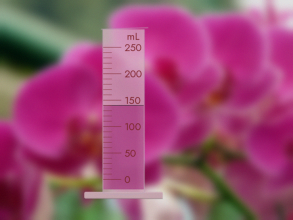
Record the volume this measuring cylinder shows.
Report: 140 mL
